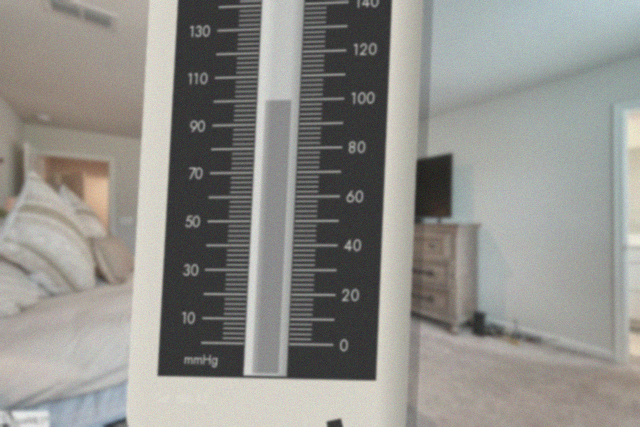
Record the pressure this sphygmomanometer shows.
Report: 100 mmHg
